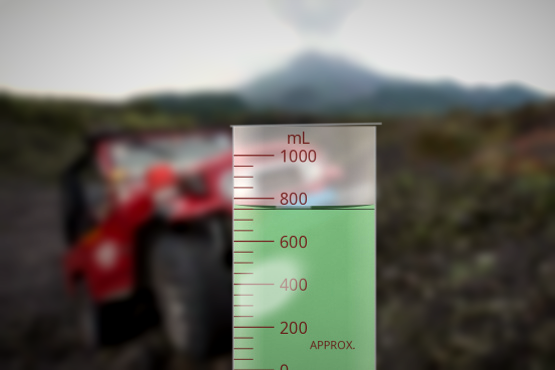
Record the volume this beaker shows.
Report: 750 mL
